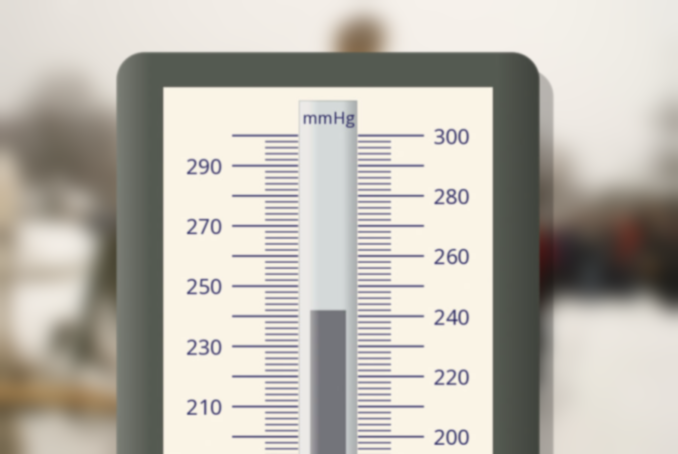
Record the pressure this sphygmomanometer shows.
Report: 242 mmHg
